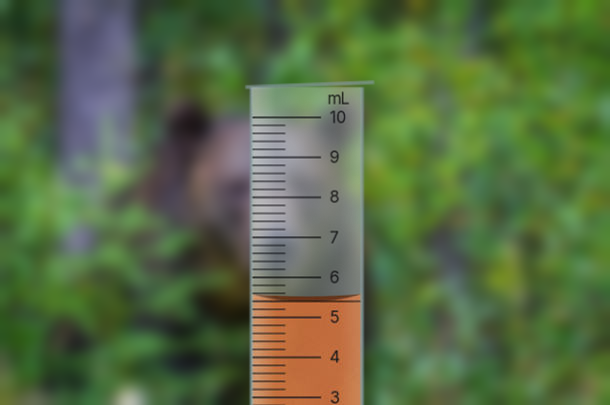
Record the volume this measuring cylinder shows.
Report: 5.4 mL
